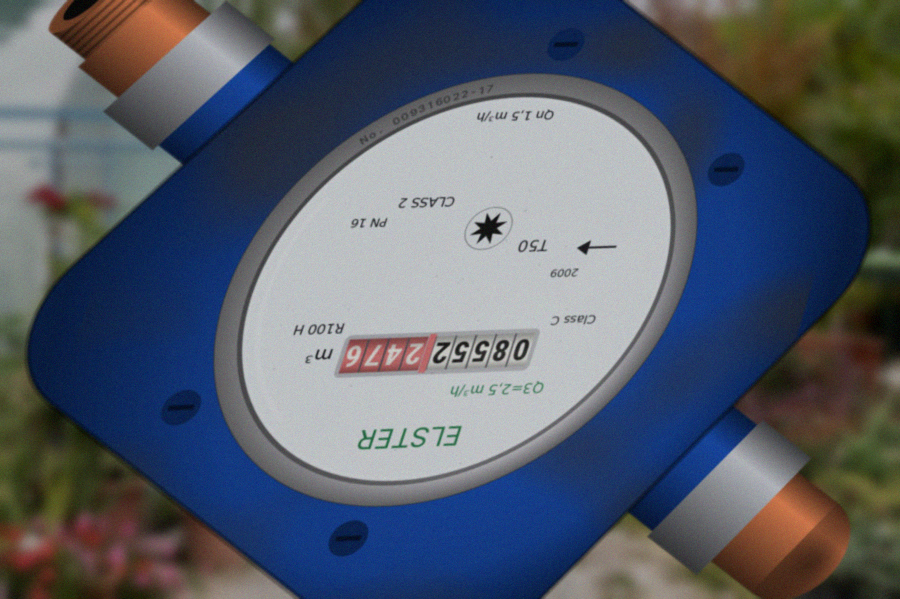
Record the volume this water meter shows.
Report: 8552.2476 m³
